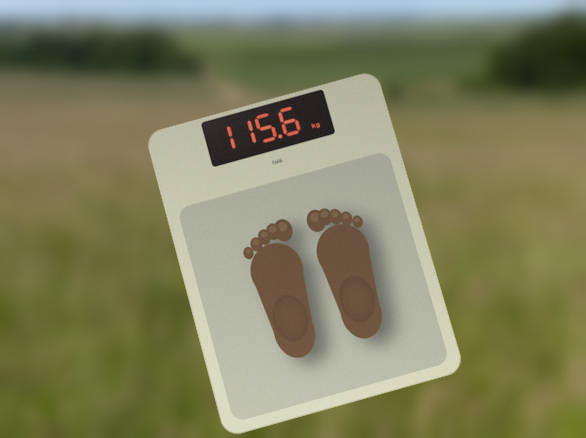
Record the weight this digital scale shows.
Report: 115.6 kg
